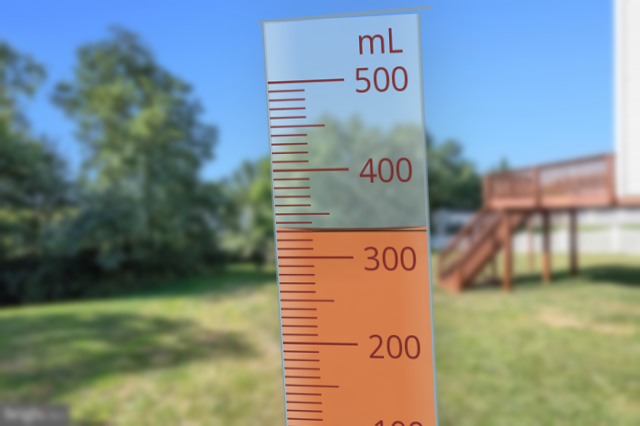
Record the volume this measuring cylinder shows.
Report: 330 mL
